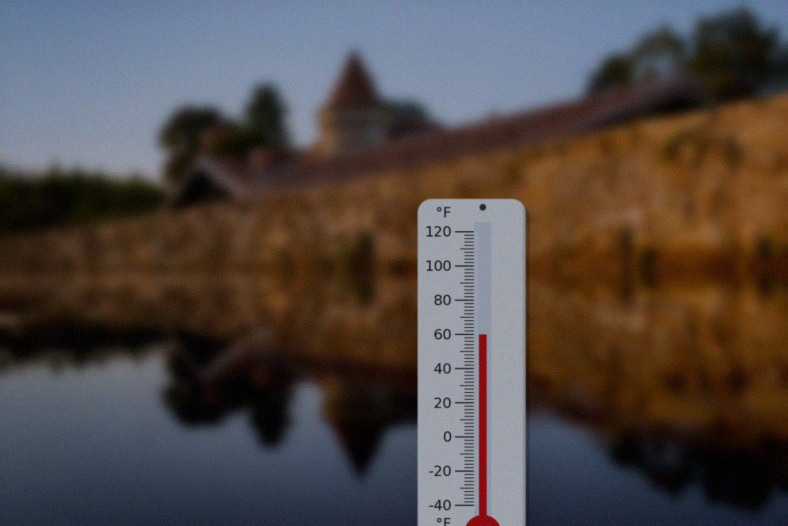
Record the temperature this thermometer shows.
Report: 60 °F
